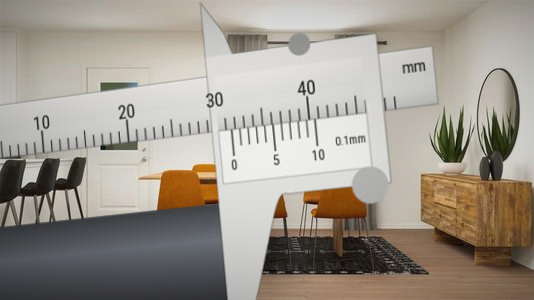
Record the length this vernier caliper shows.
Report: 31.6 mm
